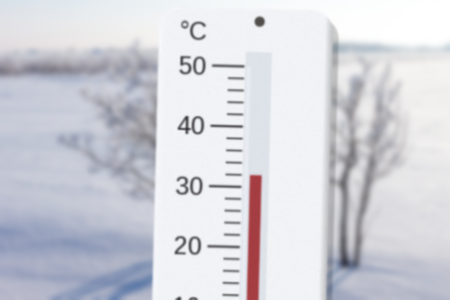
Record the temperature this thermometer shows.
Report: 32 °C
